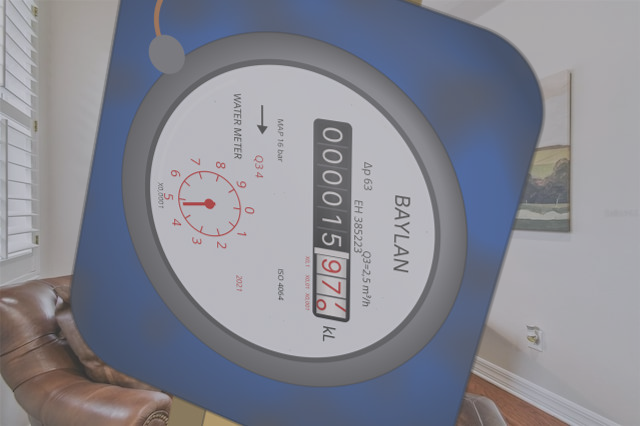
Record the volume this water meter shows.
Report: 15.9774 kL
